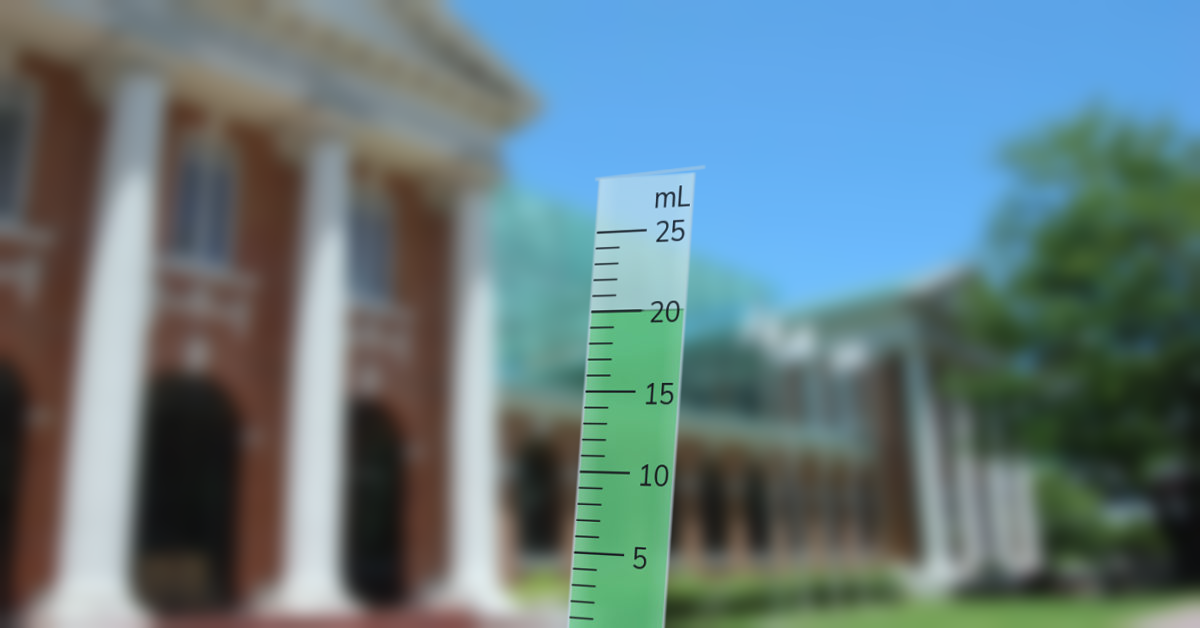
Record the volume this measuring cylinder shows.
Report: 20 mL
